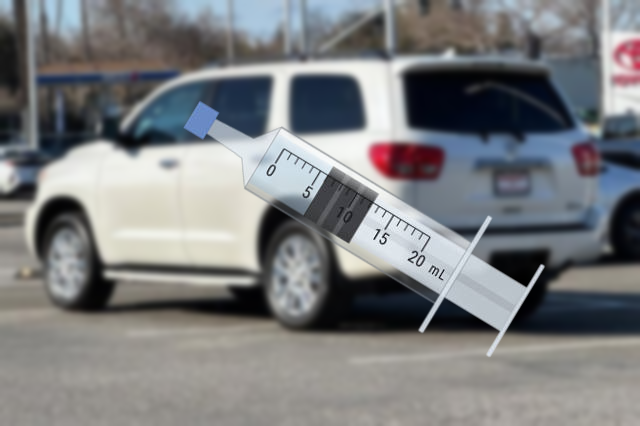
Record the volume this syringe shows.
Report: 6 mL
